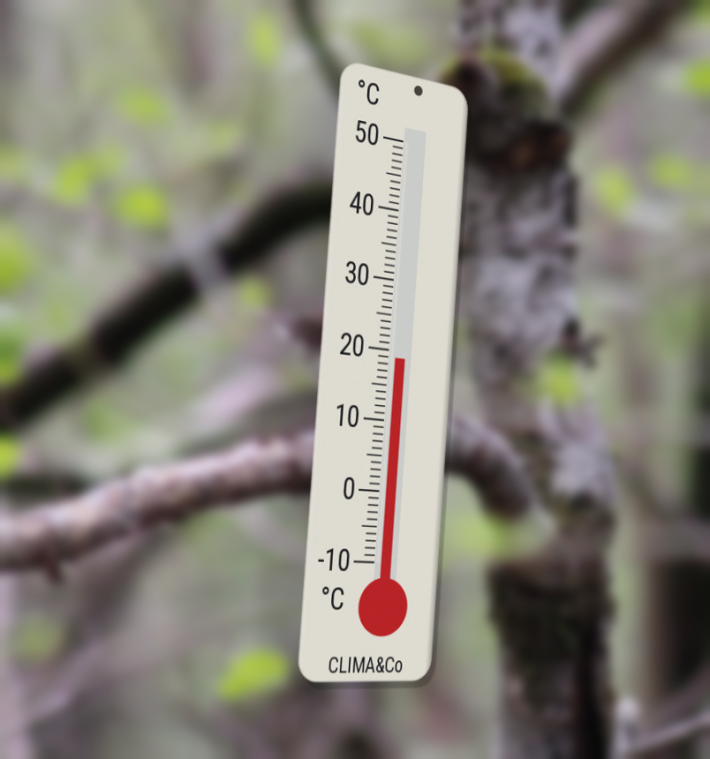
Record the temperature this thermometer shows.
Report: 19 °C
